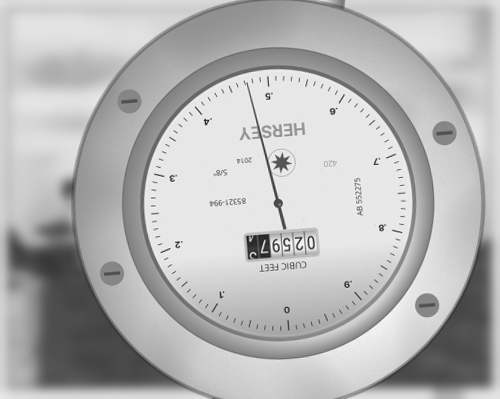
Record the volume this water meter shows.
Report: 25973.47 ft³
